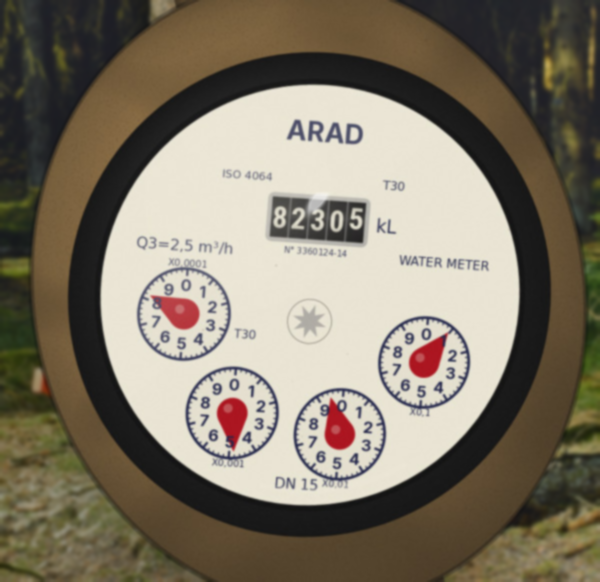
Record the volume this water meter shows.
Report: 82305.0948 kL
